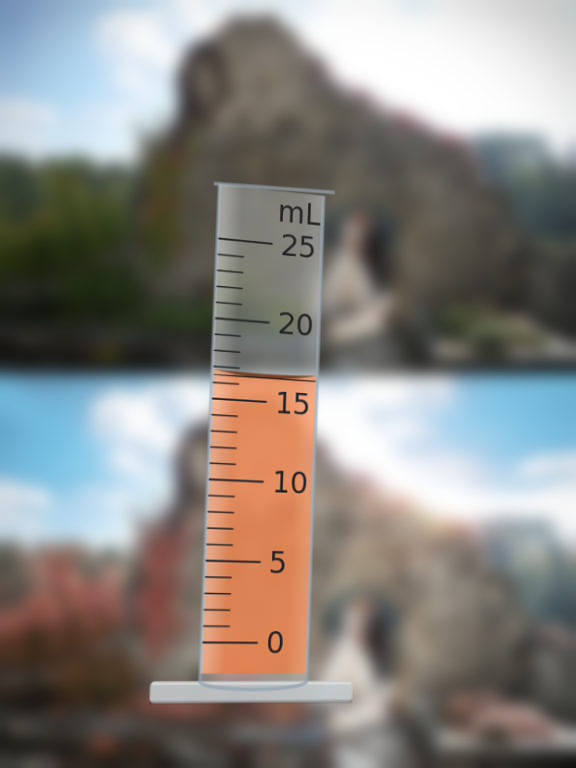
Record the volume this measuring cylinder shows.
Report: 16.5 mL
